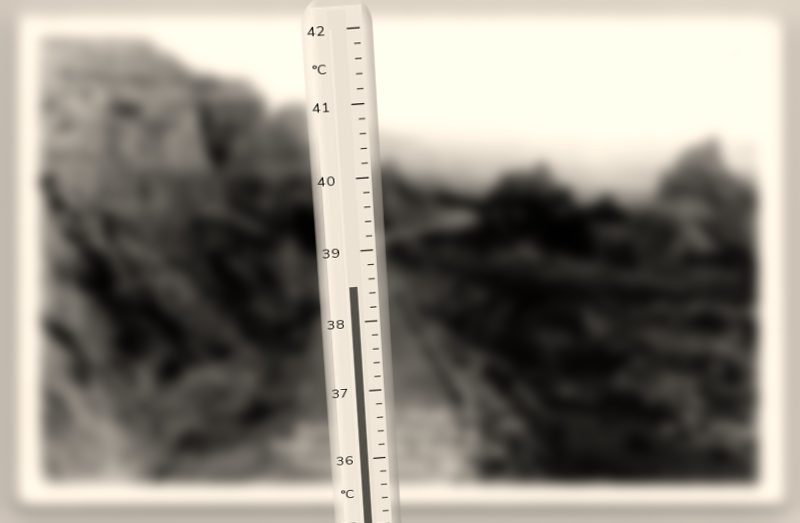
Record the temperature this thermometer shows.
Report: 38.5 °C
